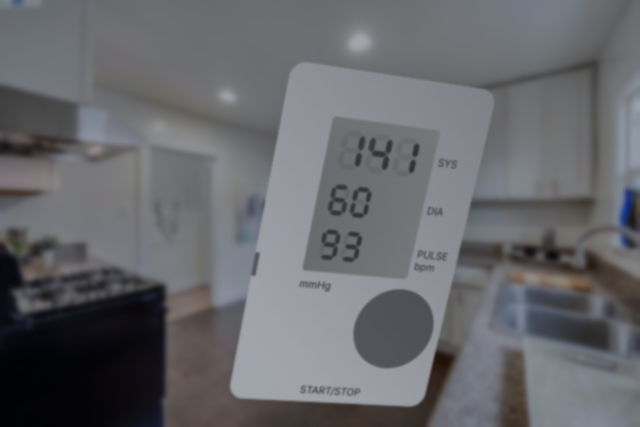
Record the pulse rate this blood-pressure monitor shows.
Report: 93 bpm
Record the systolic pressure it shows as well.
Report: 141 mmHg
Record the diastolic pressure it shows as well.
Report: 60 mmHg
